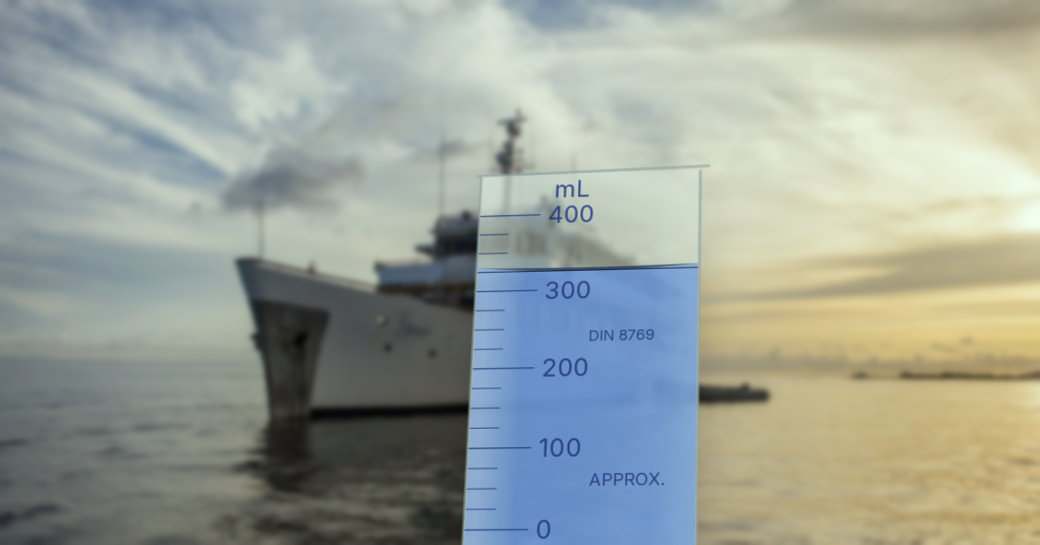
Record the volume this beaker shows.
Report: 325 mL
